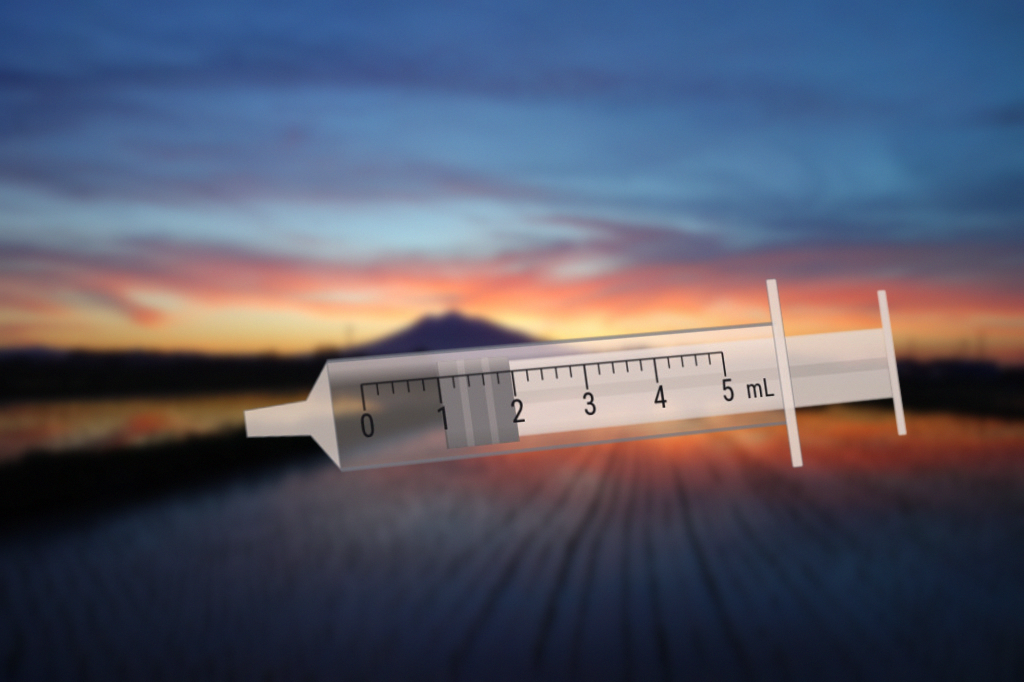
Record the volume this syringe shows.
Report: 1 mL
